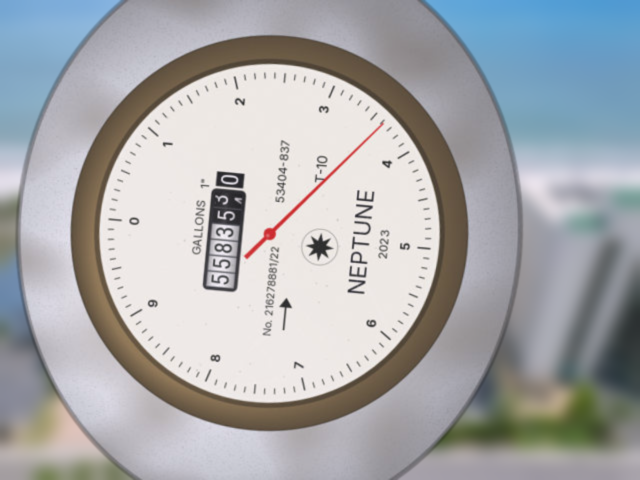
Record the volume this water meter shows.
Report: 5583533.6 gal
